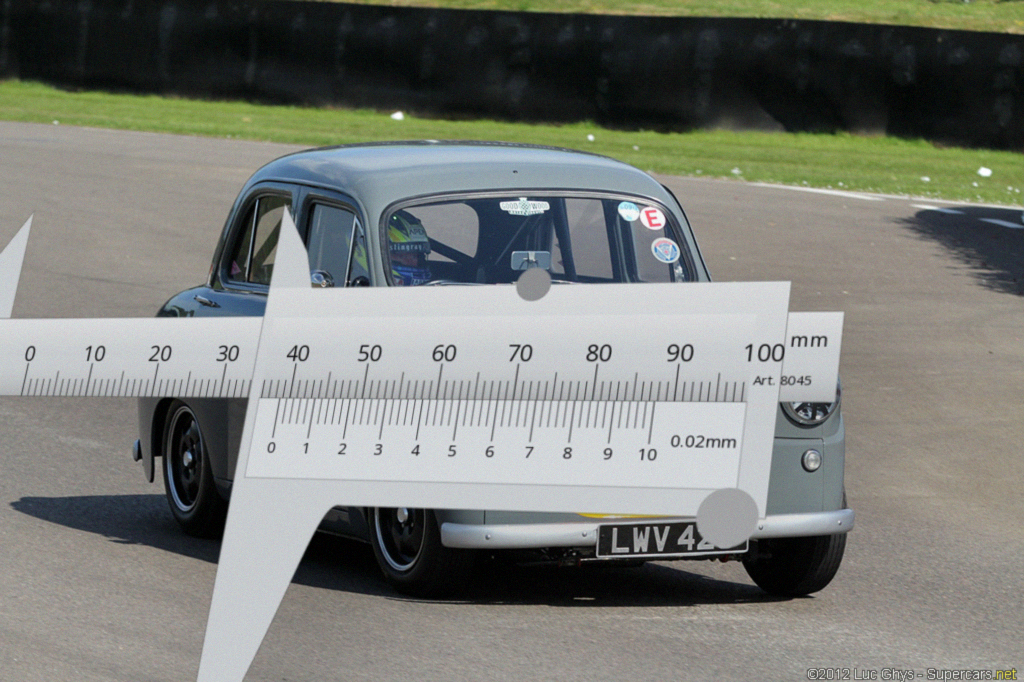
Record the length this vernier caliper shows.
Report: 38.6 mm
